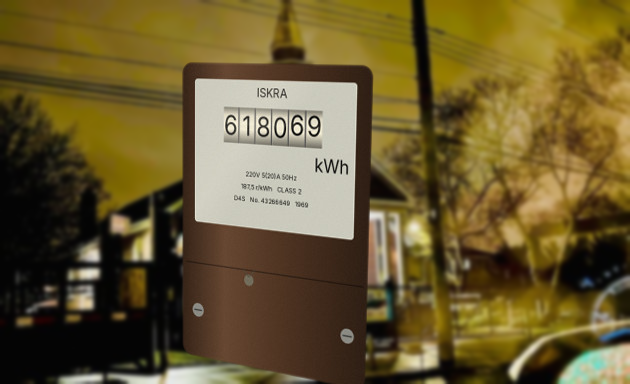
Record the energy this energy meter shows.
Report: 618069 kWh
